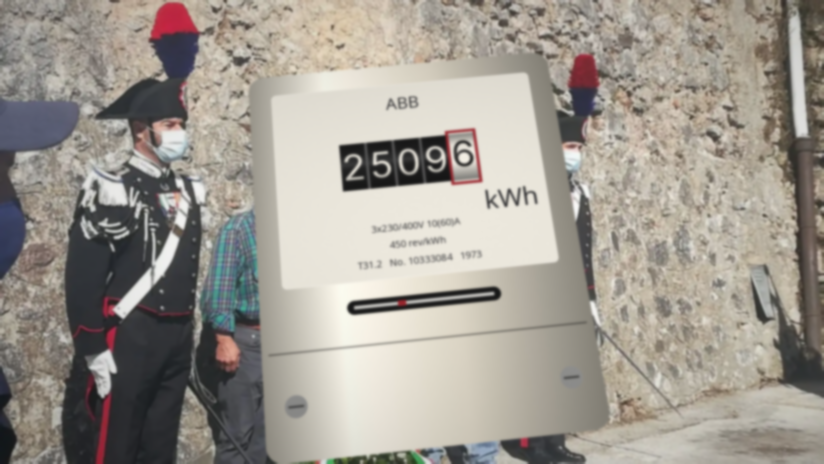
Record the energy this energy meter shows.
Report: 2509.6 kWh
